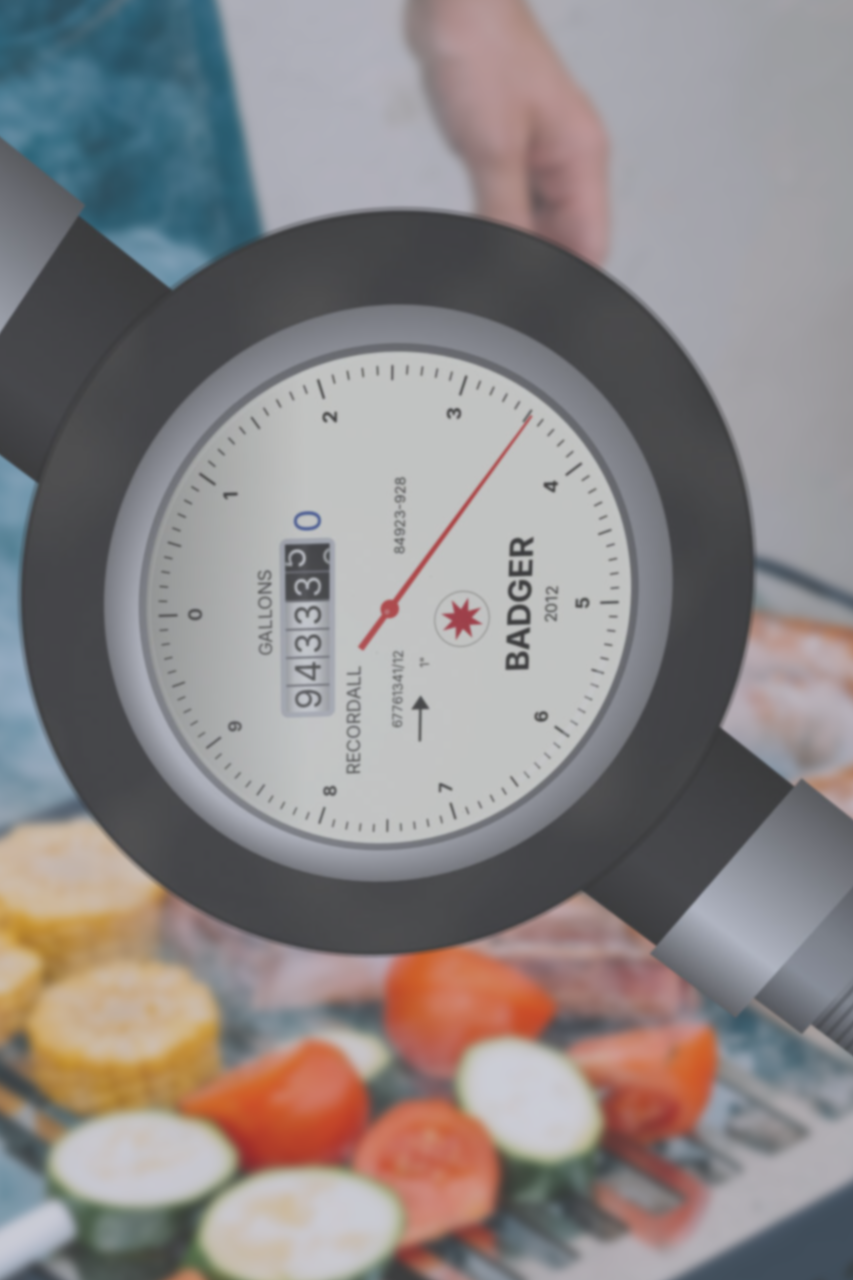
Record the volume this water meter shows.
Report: 9433353.5 gal
